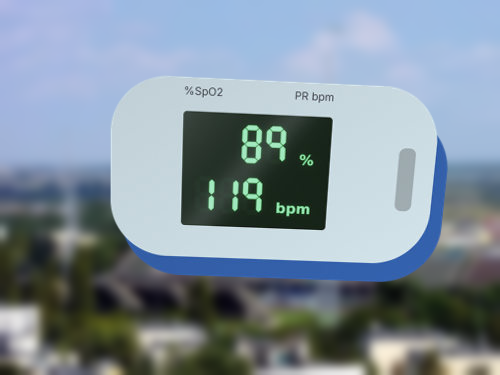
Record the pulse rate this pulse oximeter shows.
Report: 119 bpm
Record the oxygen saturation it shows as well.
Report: 89 %
